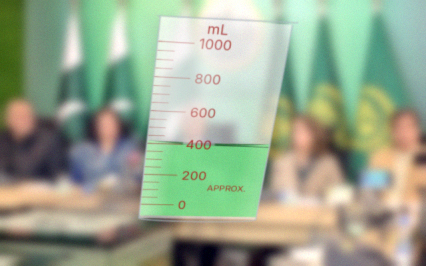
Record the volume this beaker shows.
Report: 400 mL
